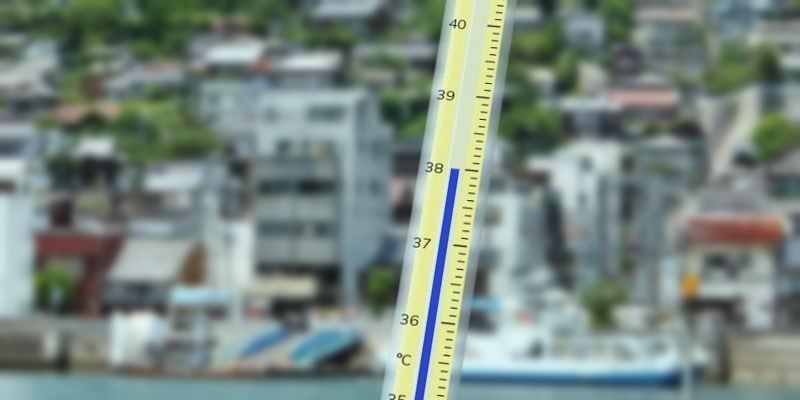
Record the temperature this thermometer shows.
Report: 38 °C
